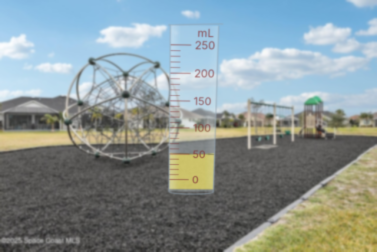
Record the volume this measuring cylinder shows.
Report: 50 mL
